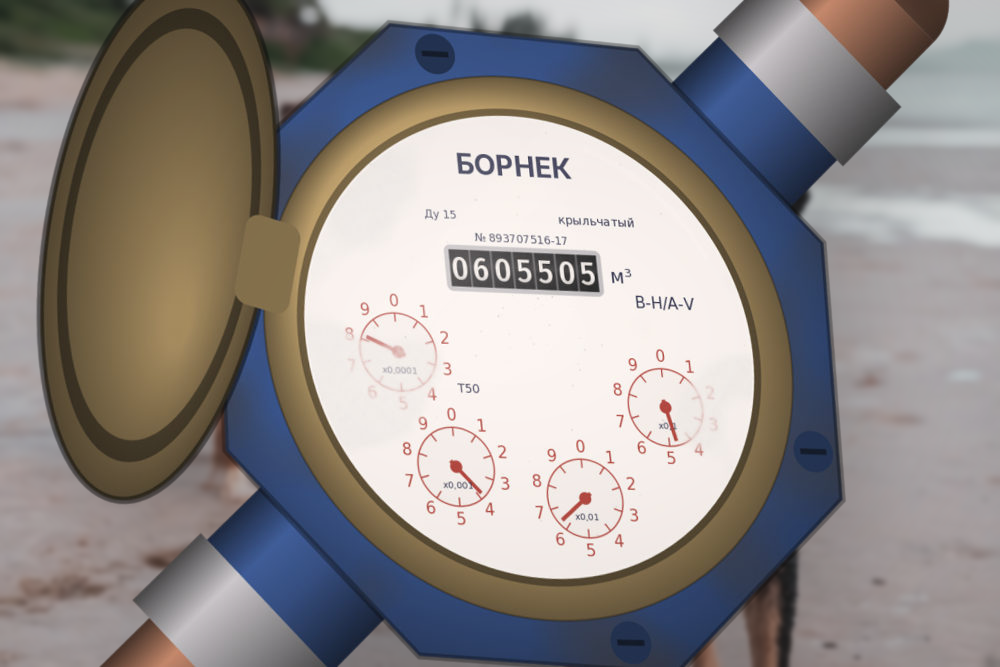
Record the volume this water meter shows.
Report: 605505.4638 m³
